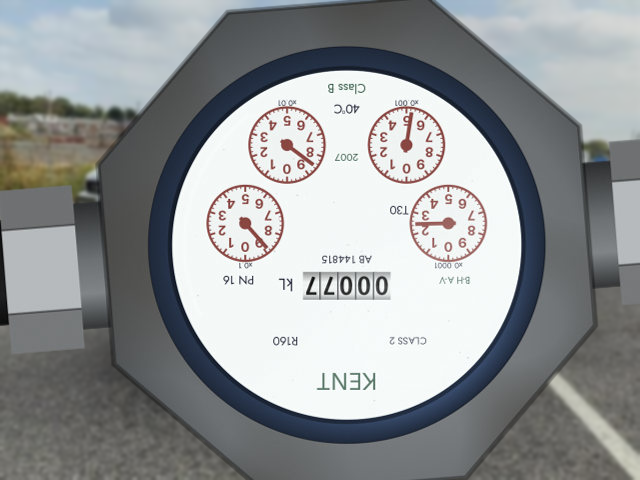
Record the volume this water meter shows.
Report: 77.8852 kL
